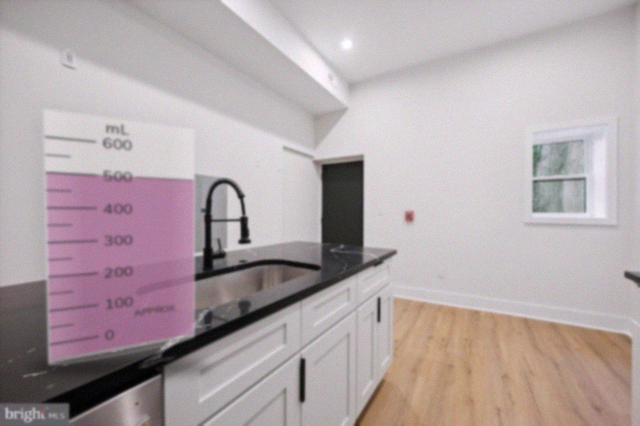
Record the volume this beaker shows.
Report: 500 mL
